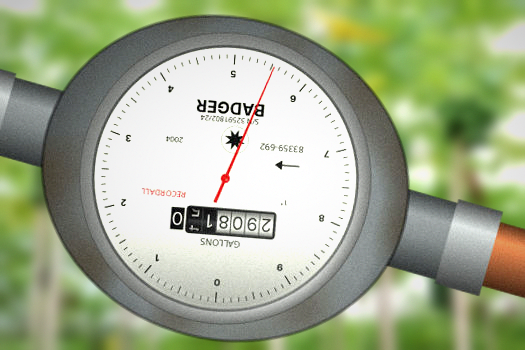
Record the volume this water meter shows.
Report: 2908145.5 gal
